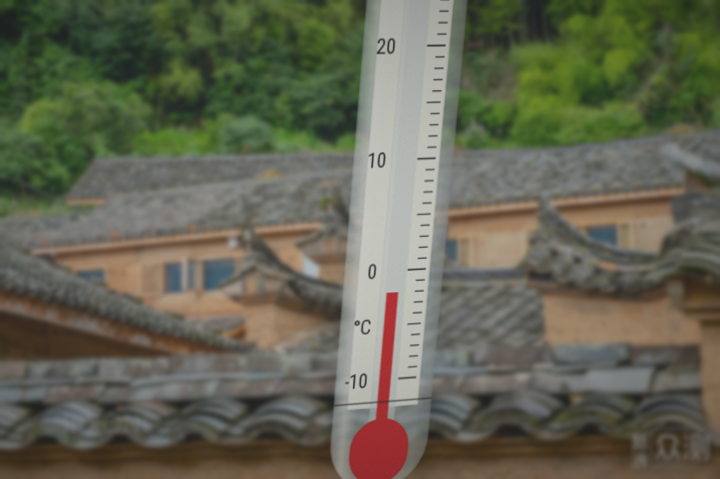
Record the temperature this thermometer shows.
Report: -2 °C
